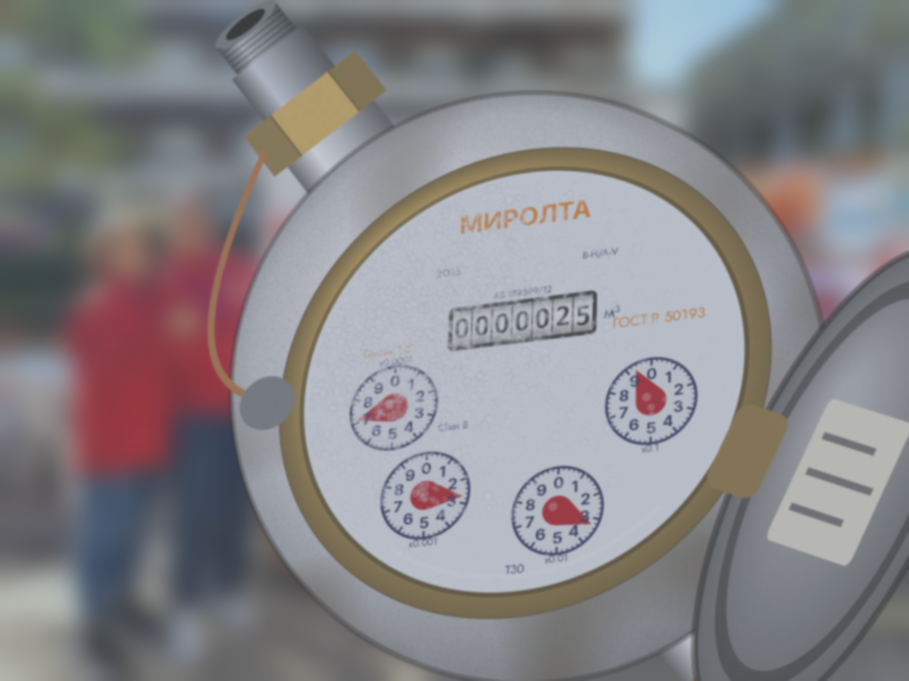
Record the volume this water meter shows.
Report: 24.9327 m³
